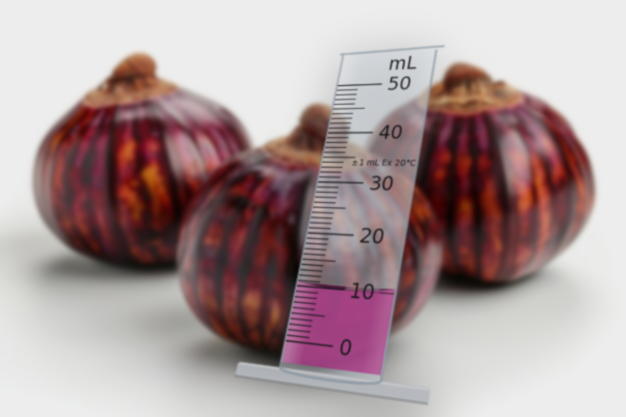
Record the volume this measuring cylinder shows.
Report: 10 mL
